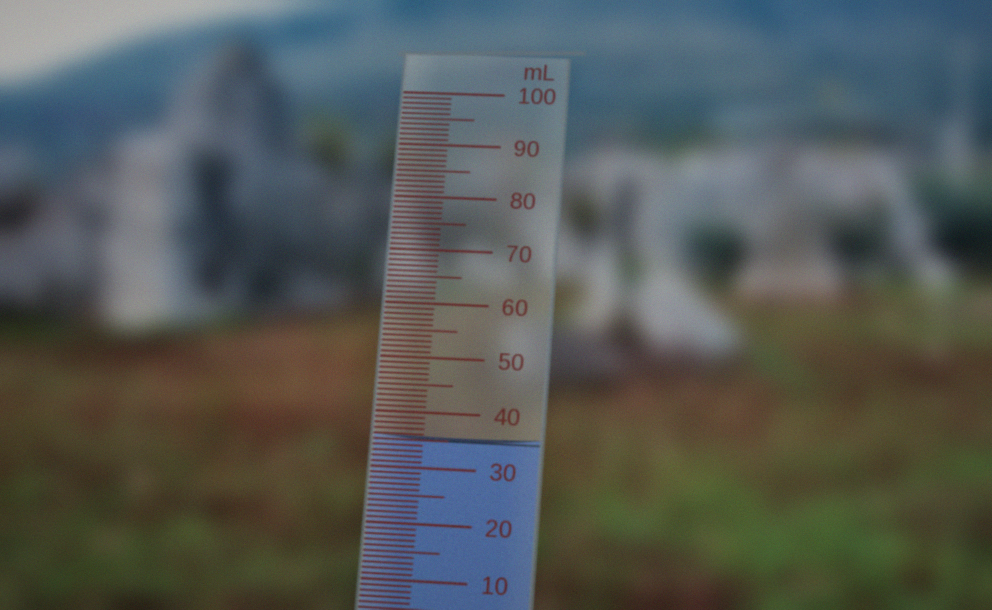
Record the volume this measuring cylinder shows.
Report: 35 mL
